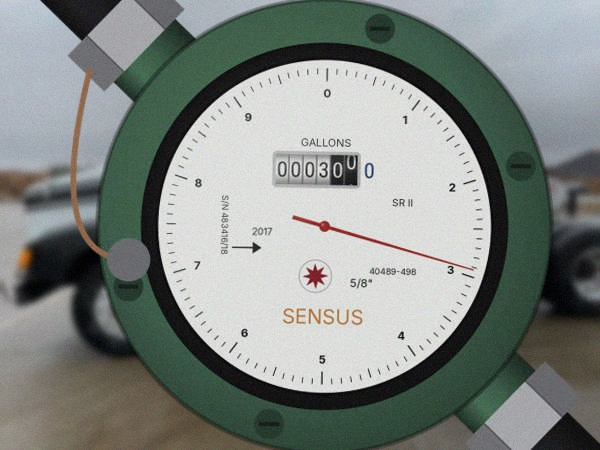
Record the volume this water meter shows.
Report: 3002.9 gal
